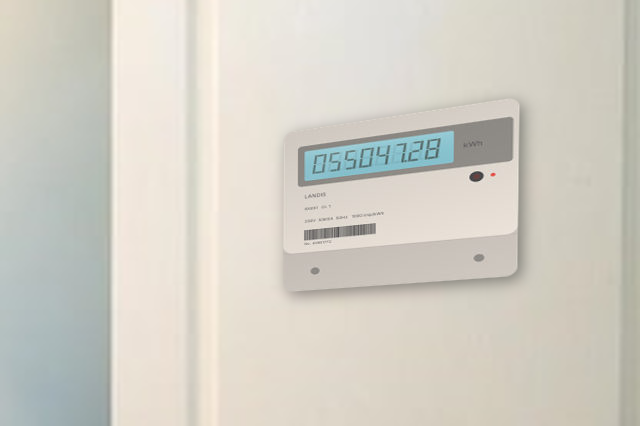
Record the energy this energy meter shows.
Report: 55047.28 kWh
